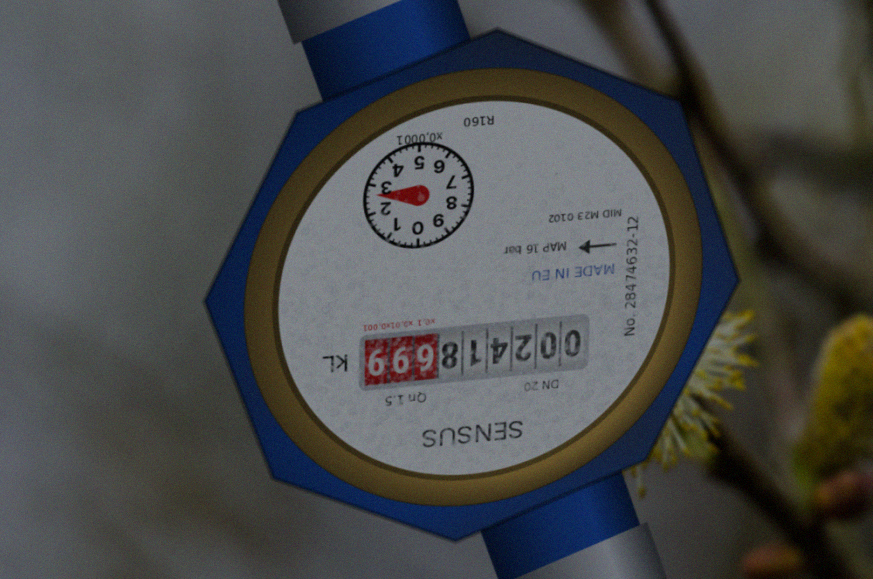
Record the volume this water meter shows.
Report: 2418.6992 kL
